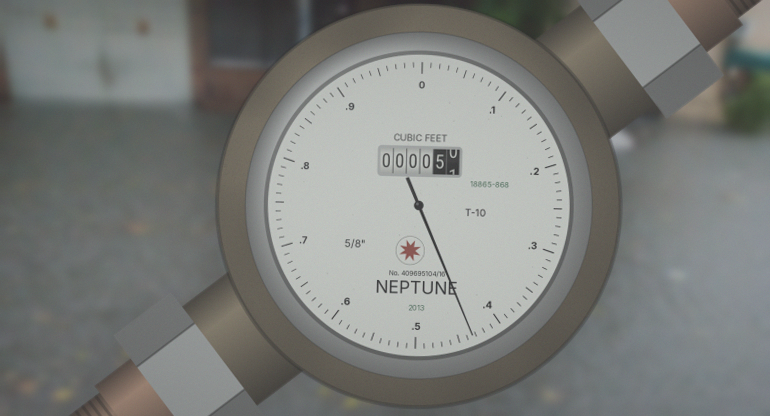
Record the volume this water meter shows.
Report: 50.43 ft³
